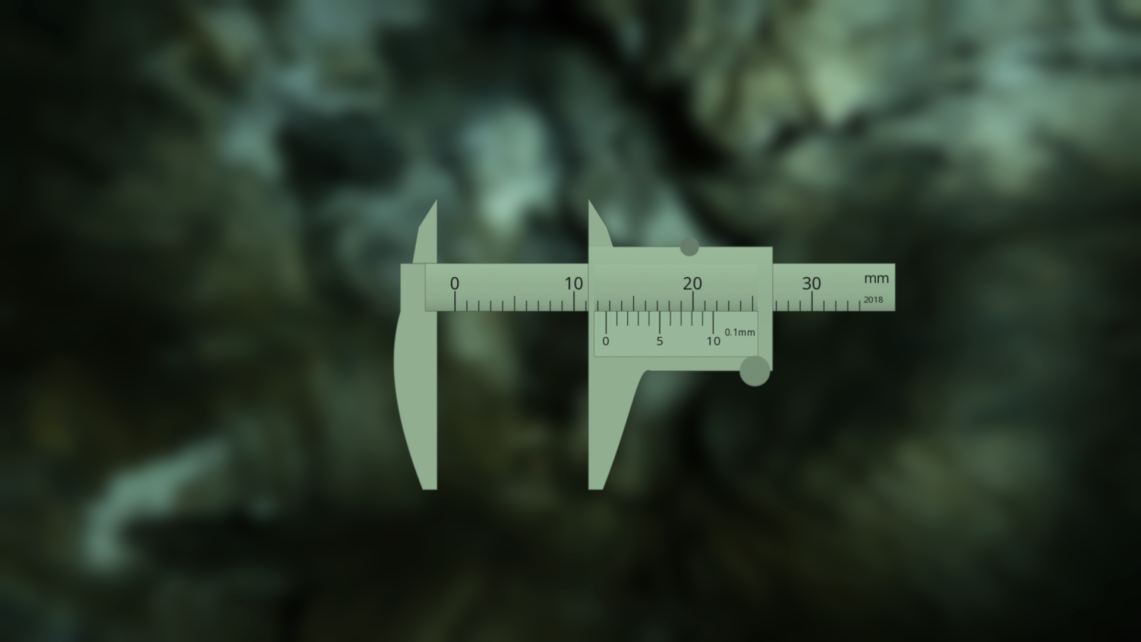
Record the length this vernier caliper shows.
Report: 12.7 mm
